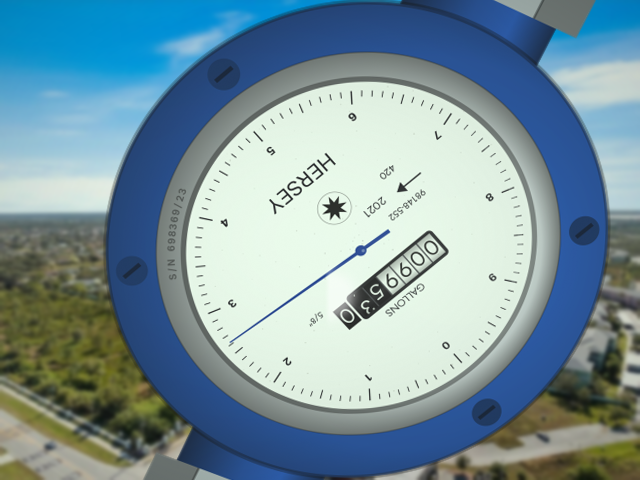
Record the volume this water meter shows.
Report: 99532.6 gal
